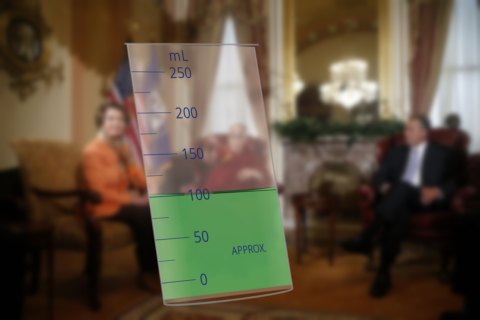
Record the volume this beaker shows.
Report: 100 mL
